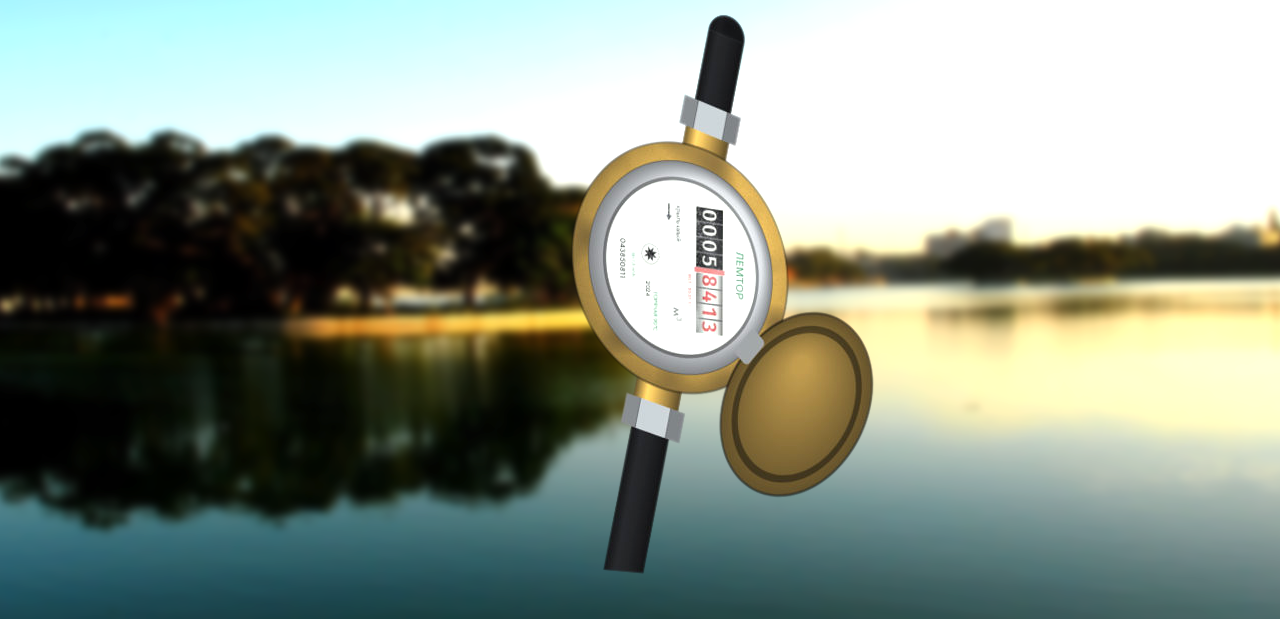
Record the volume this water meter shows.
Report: 5.8413 m³
